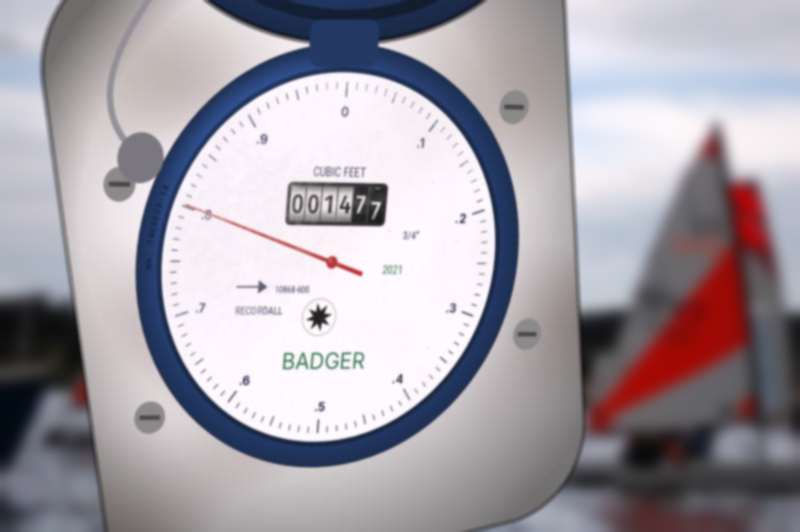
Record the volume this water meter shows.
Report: 1476.80 ft³
